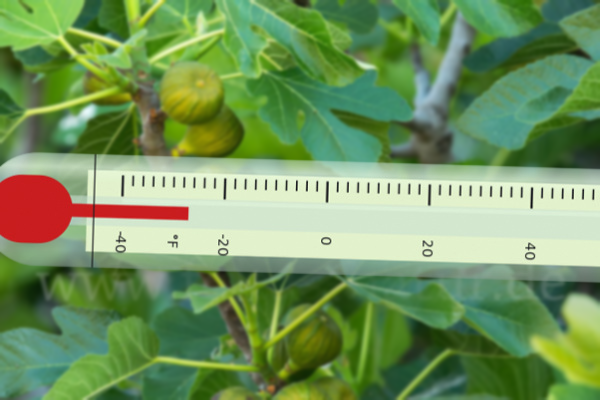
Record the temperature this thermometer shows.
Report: -27 °F
